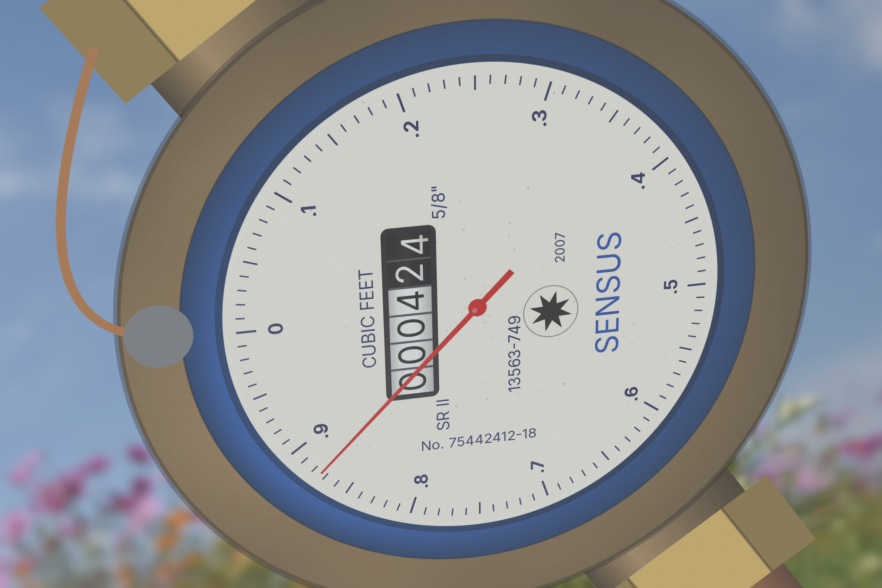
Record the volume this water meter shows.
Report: 423.87 ft³
